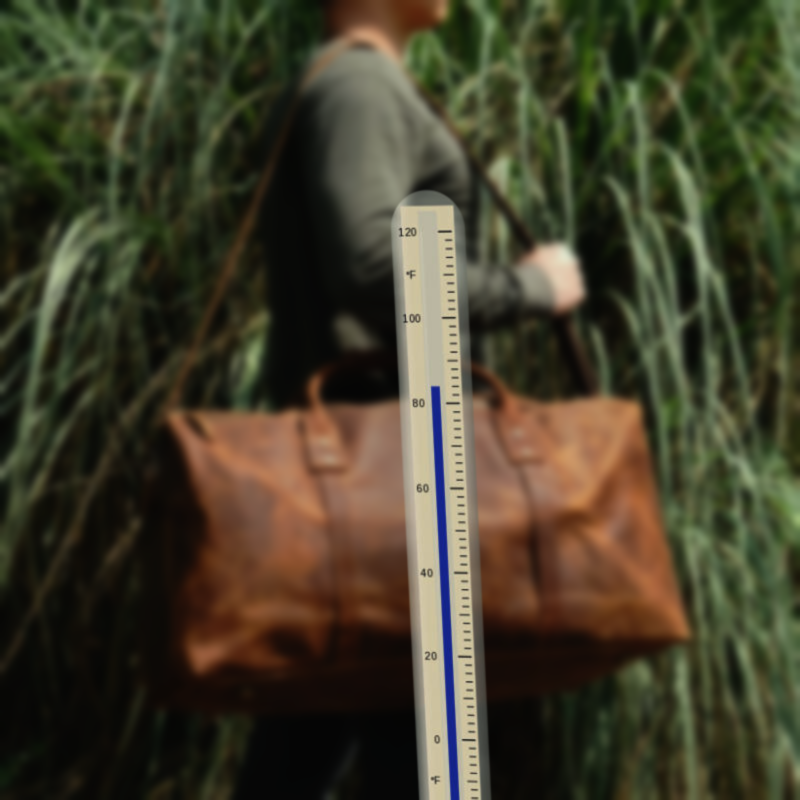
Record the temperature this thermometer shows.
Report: 84 °F
